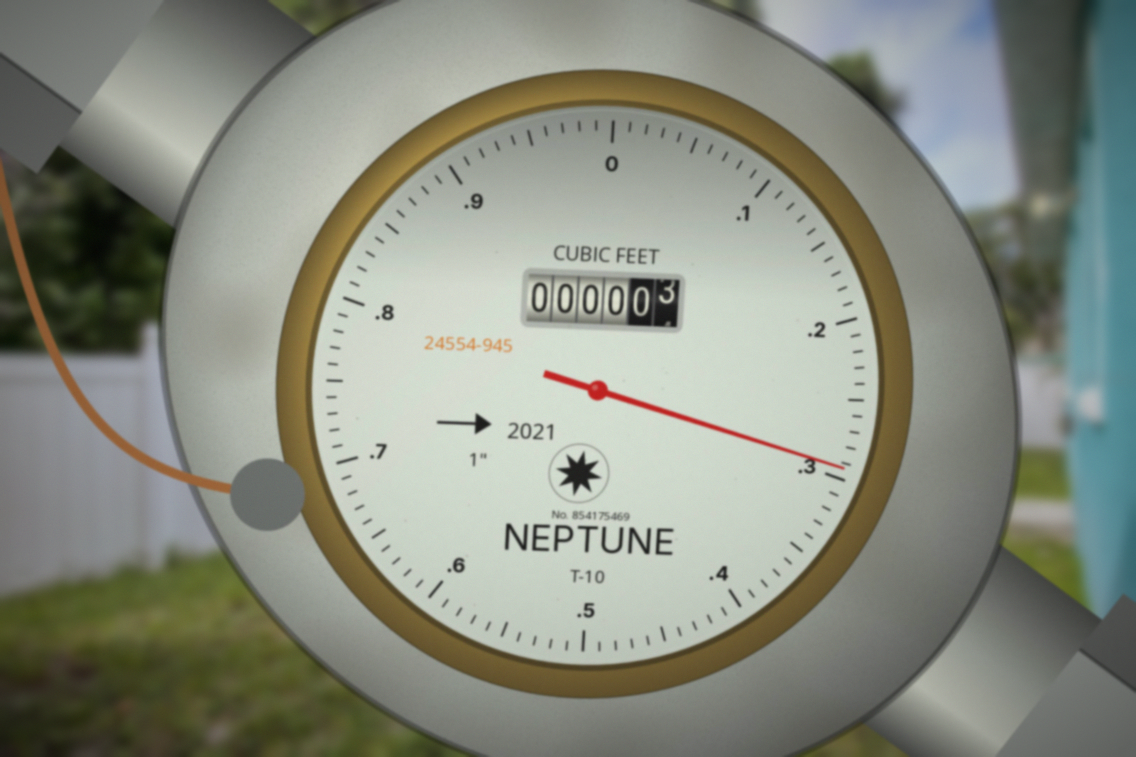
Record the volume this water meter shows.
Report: 3.29 ft³
